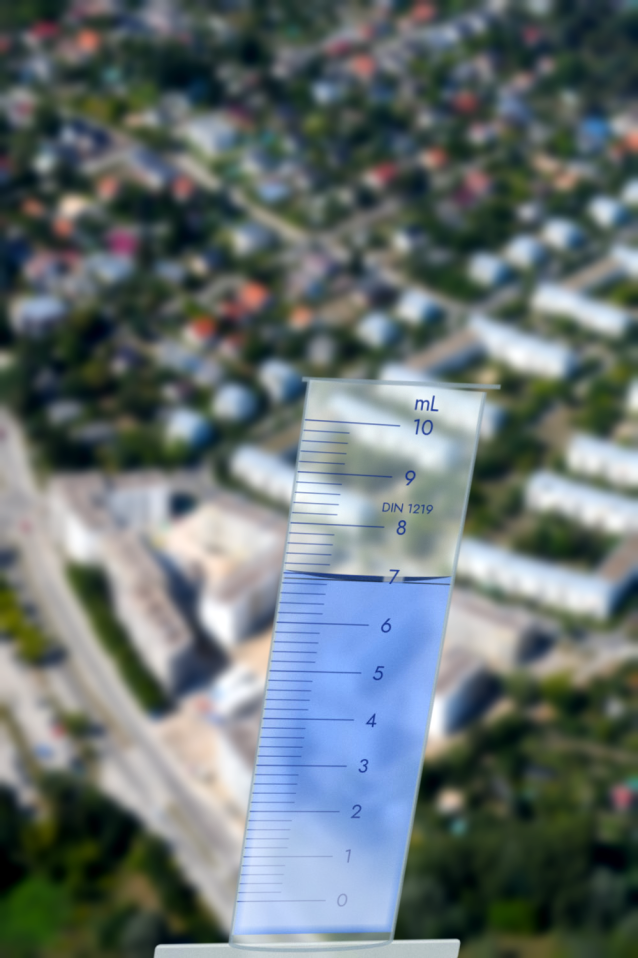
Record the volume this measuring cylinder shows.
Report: 6.9 mL
